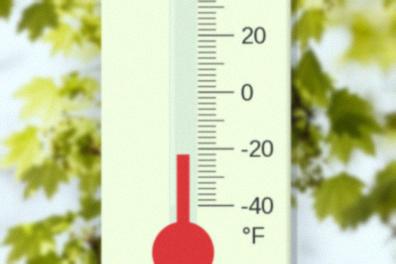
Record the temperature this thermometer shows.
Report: -22 °F
